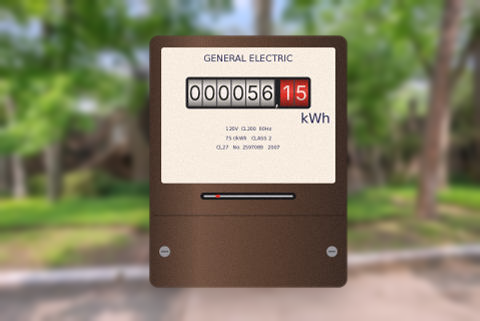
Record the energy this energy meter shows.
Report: 56.15 kWh
